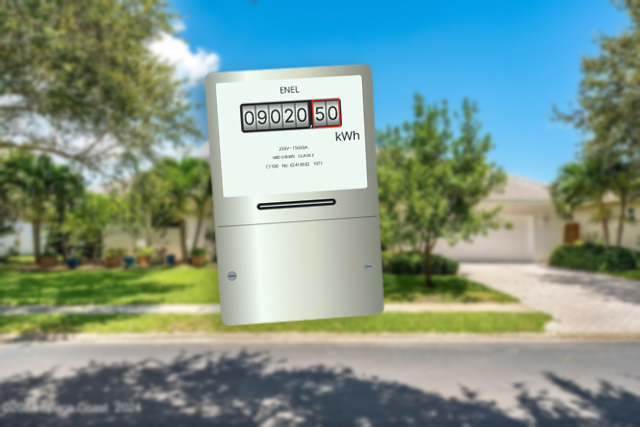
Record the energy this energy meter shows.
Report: 9020.50 kWh
